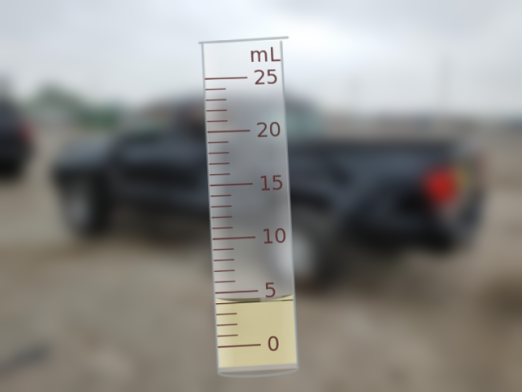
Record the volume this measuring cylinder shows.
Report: 4 mL
